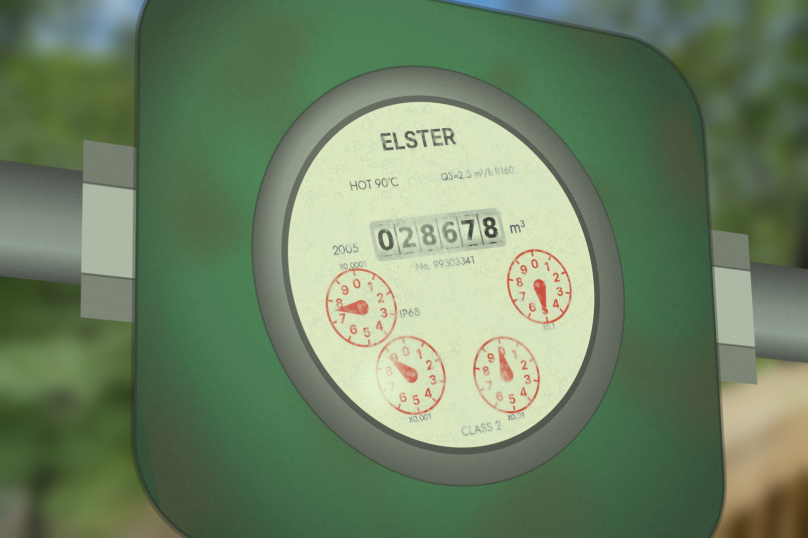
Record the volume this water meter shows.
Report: 28678.4987 m³
